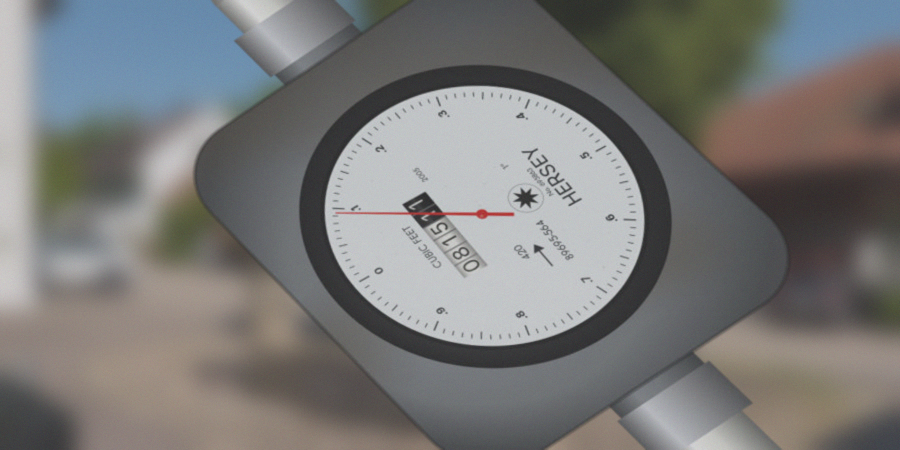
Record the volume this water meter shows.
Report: 81511.09 ft³
